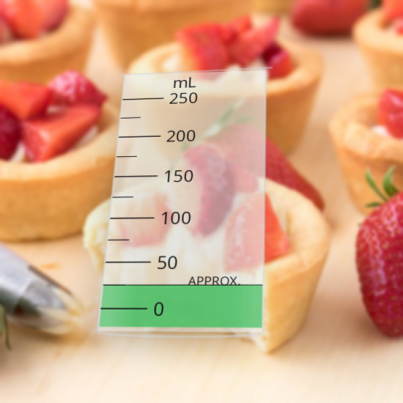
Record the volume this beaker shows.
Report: 25 mL
